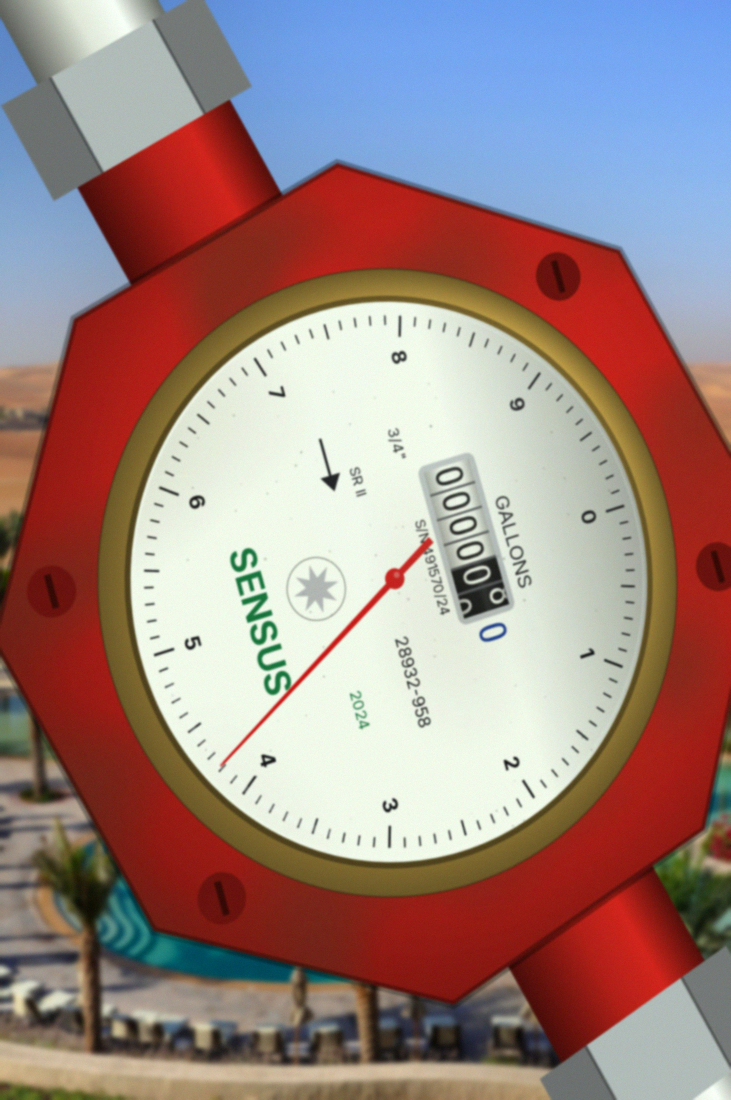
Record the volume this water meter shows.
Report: 84.2 gal
